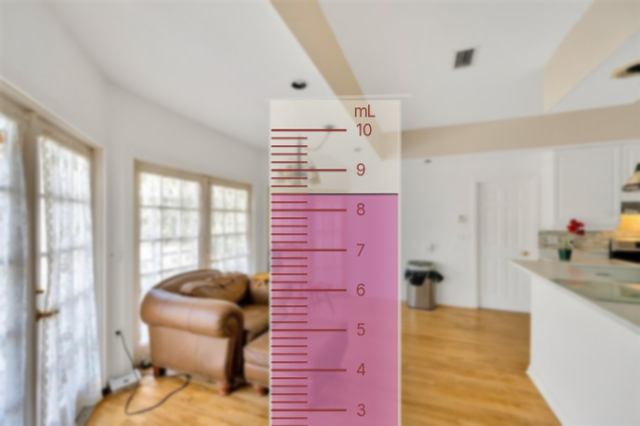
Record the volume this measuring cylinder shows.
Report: 8.4 mL
